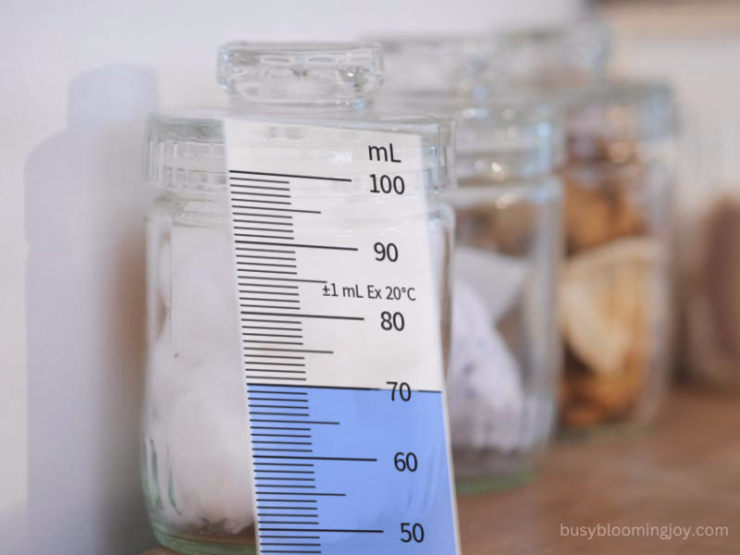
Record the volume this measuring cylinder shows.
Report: 70 mL
